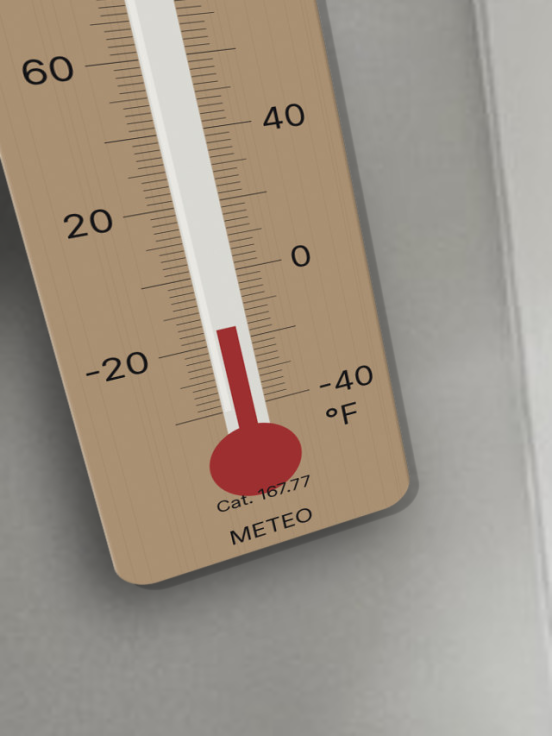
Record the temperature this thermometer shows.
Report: -16 °F
